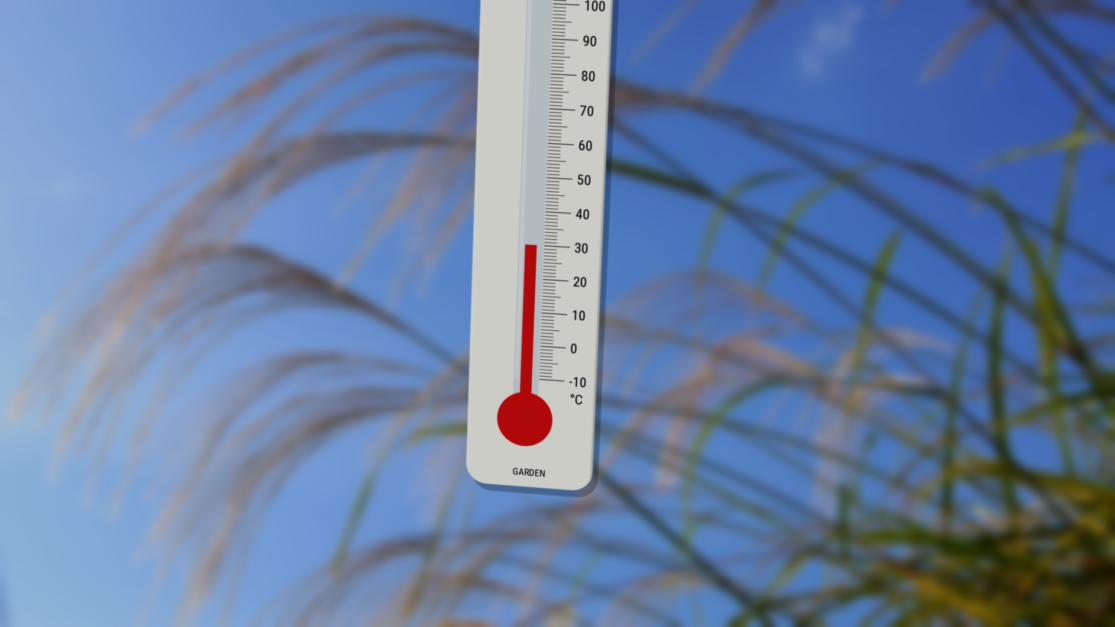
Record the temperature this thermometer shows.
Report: 30 °C
